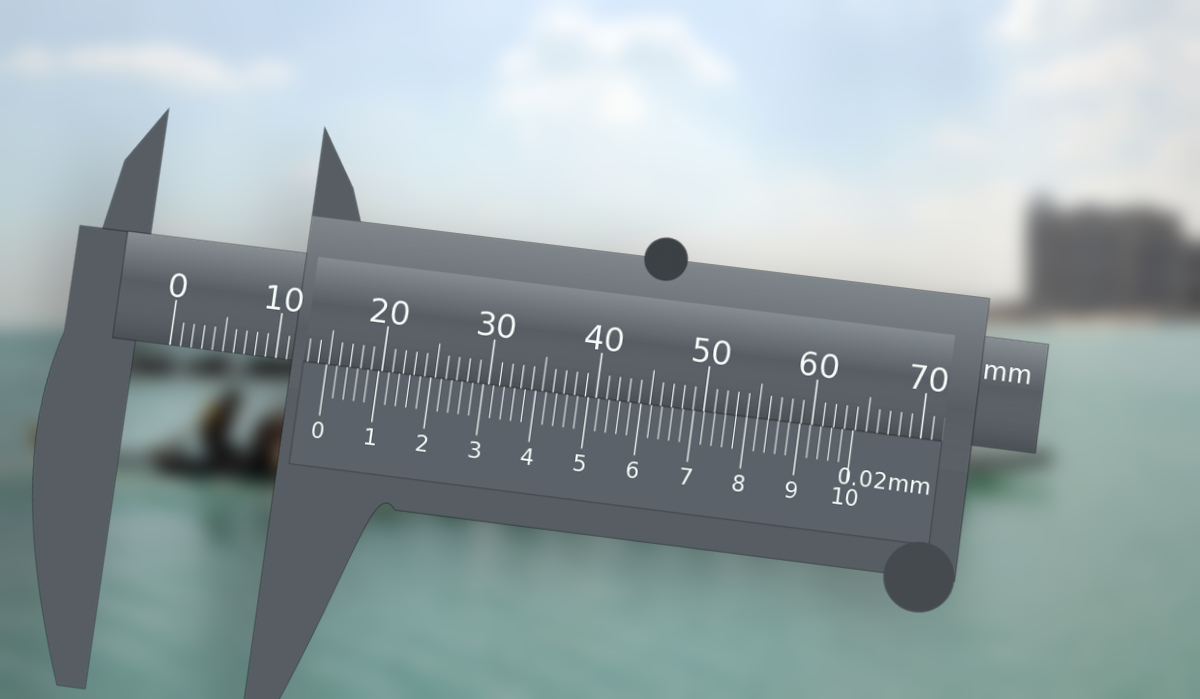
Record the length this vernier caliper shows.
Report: 14.8 mm
